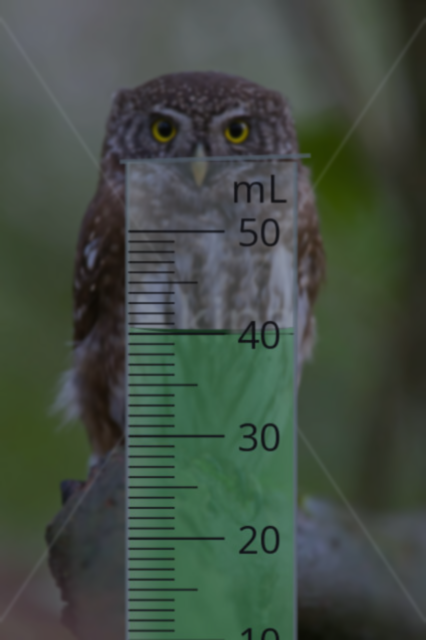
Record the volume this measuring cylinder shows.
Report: 40 mL
